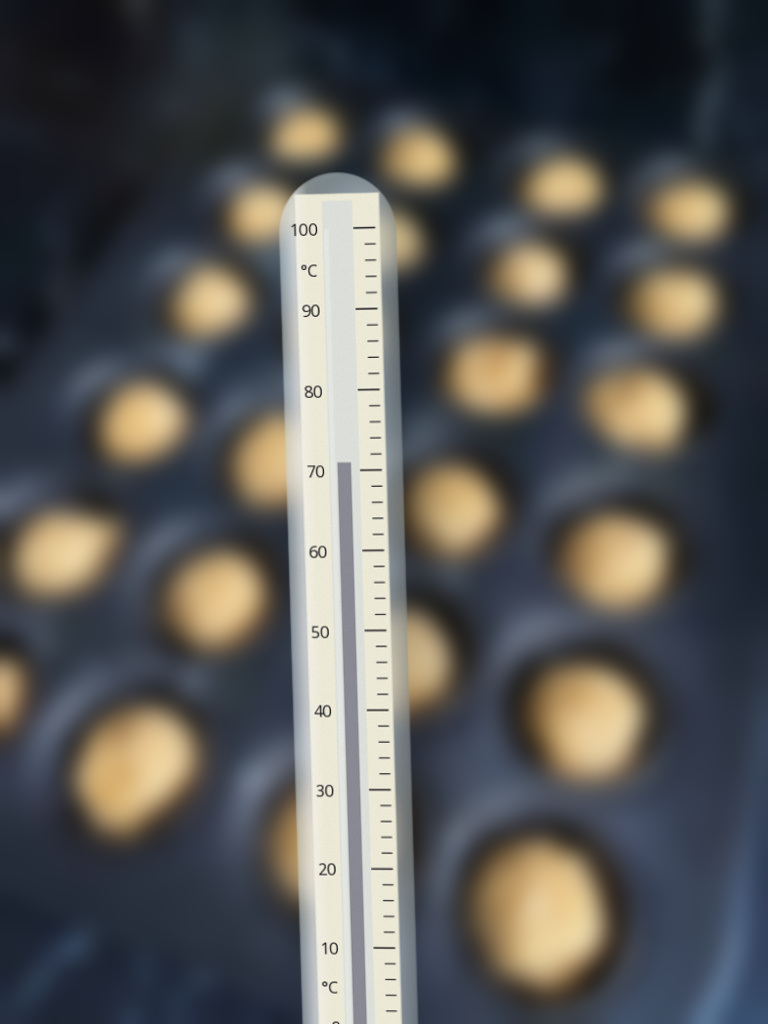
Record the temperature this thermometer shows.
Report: 71 °C
